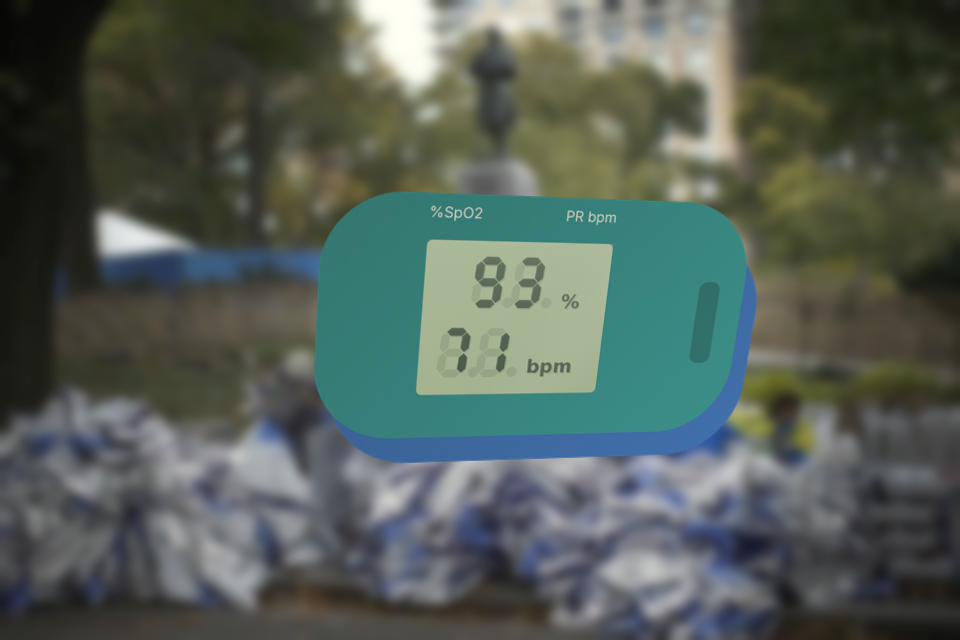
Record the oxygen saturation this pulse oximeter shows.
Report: 93 %
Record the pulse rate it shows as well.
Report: 71 bpm
